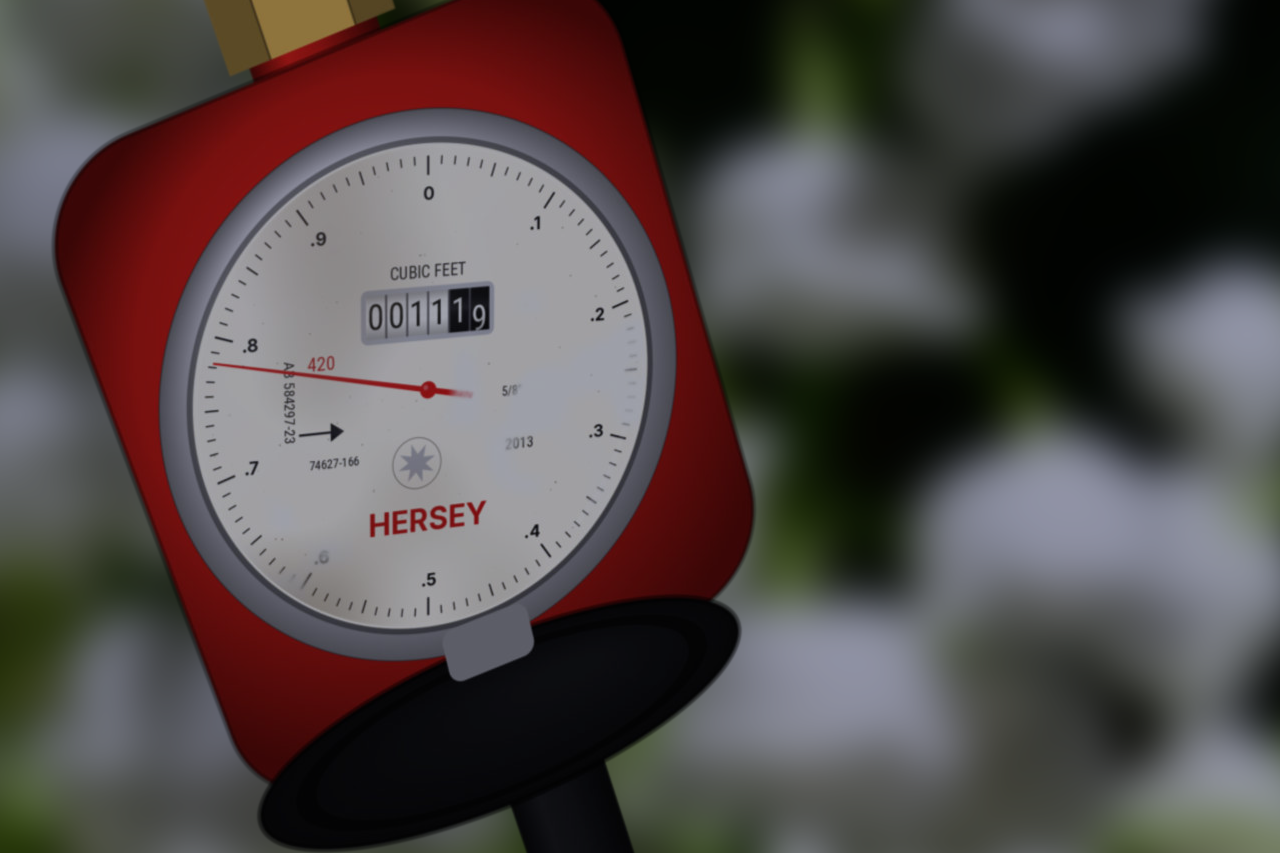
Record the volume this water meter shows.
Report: 1118.78 ft³
